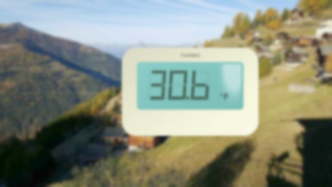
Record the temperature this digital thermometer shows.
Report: 30.6 °F
